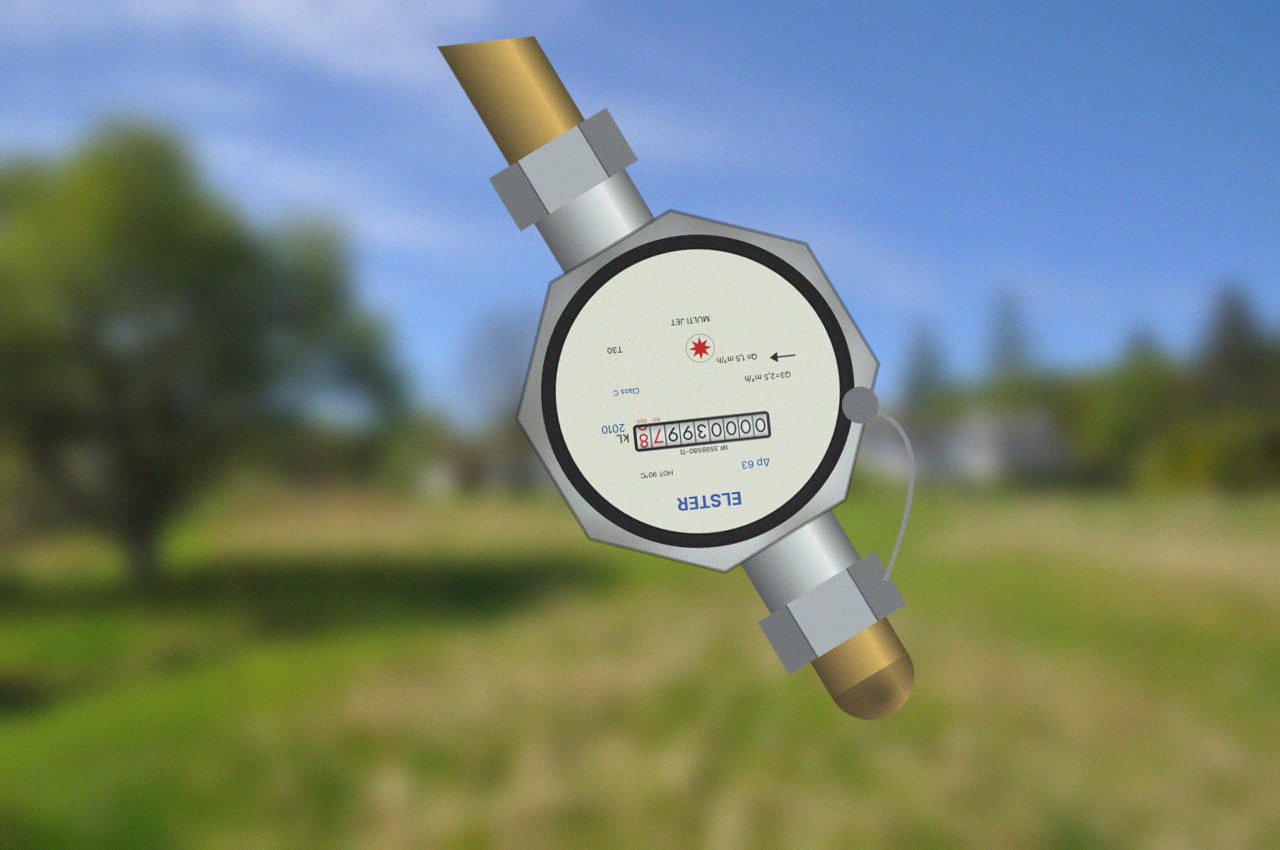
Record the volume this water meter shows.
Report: 399.78 kL
